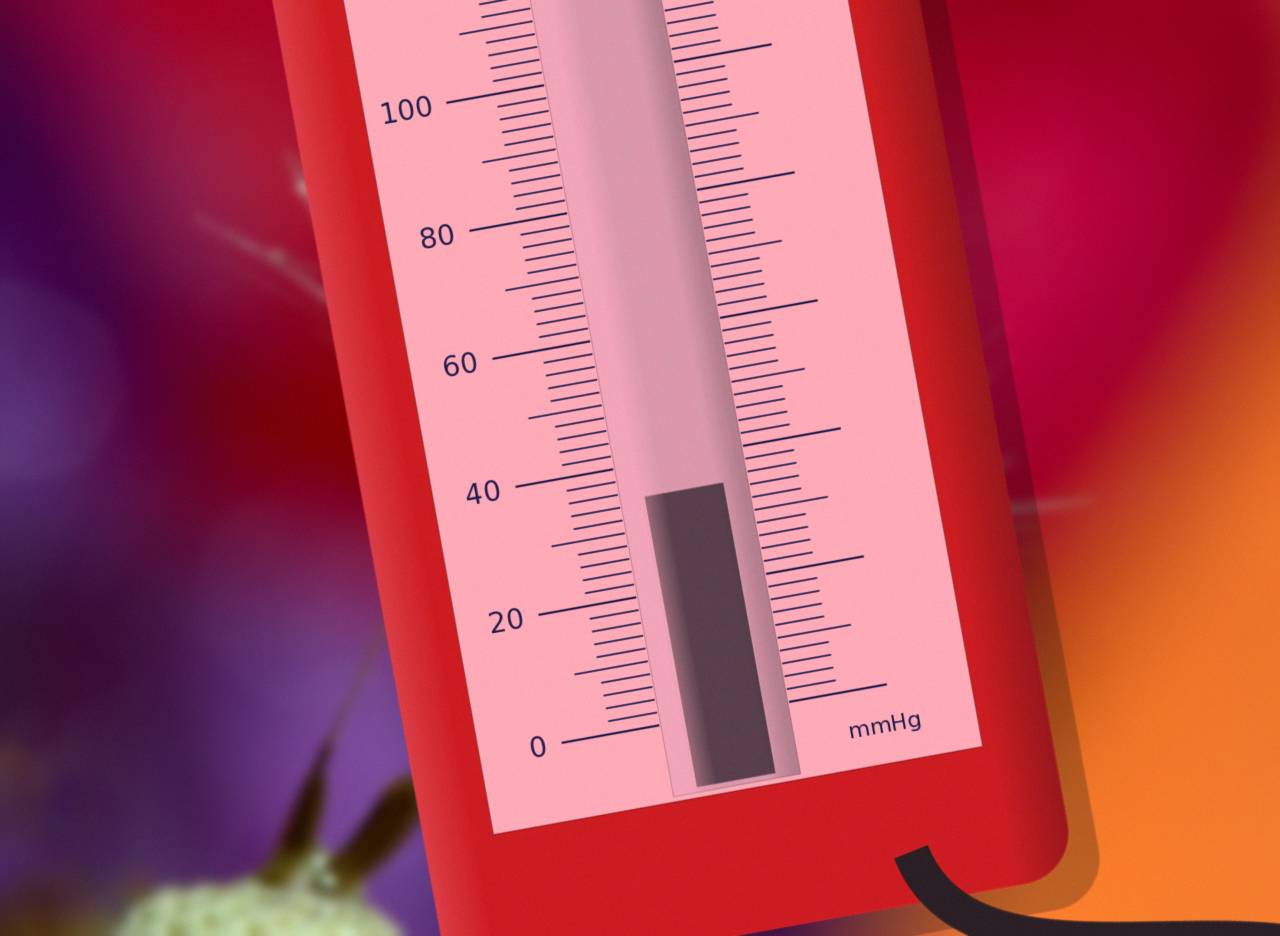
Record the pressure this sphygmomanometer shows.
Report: 35 mmHg
